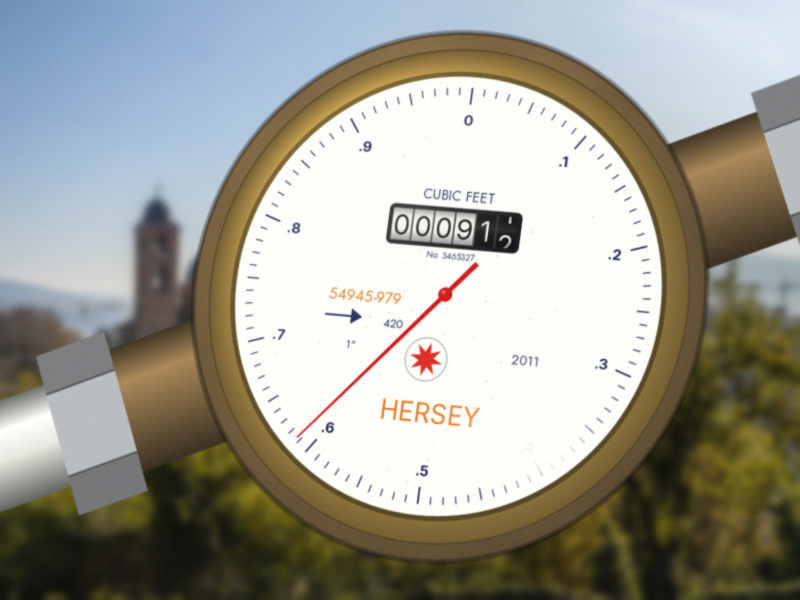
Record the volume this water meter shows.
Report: 911.61 ft³
